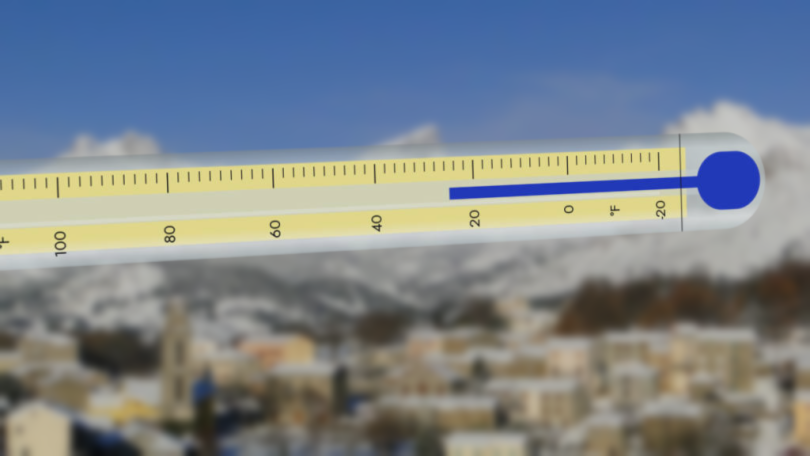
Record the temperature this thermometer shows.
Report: 25 °F
